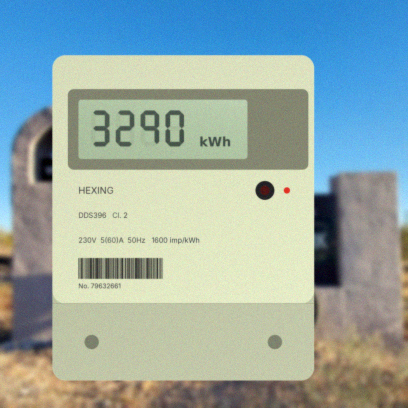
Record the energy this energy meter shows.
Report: 3290 kWh
